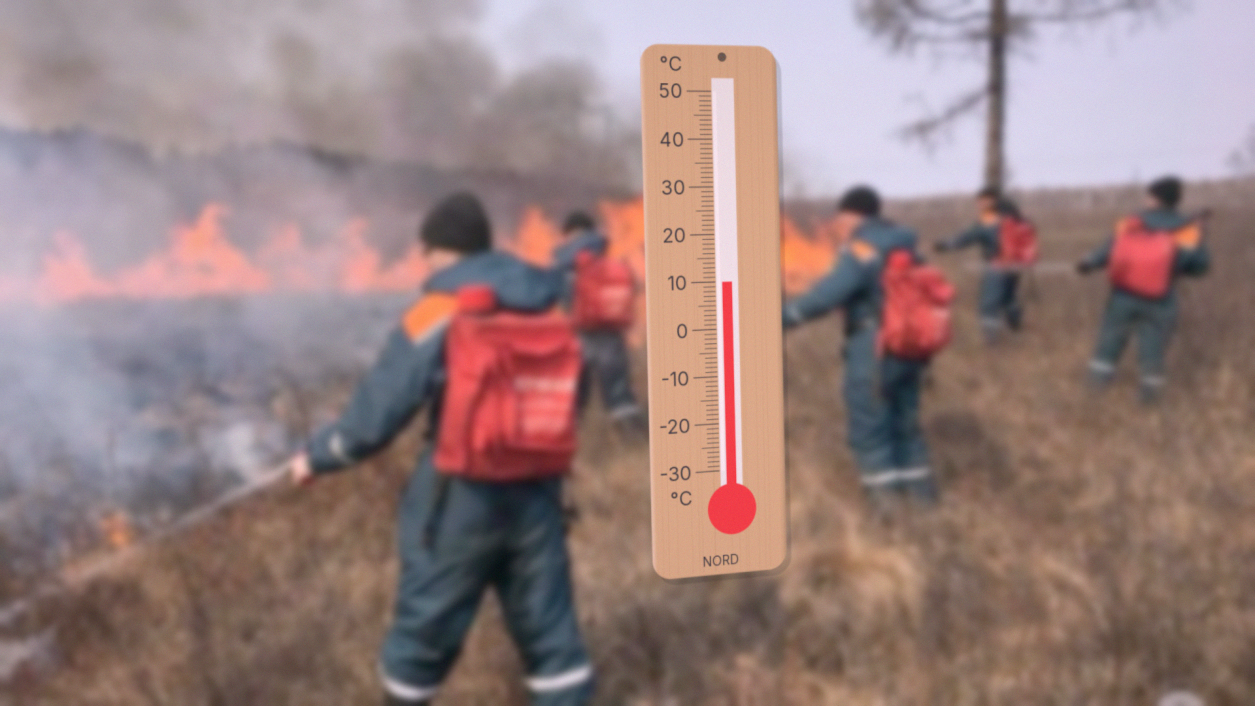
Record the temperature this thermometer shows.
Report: 10 °C
